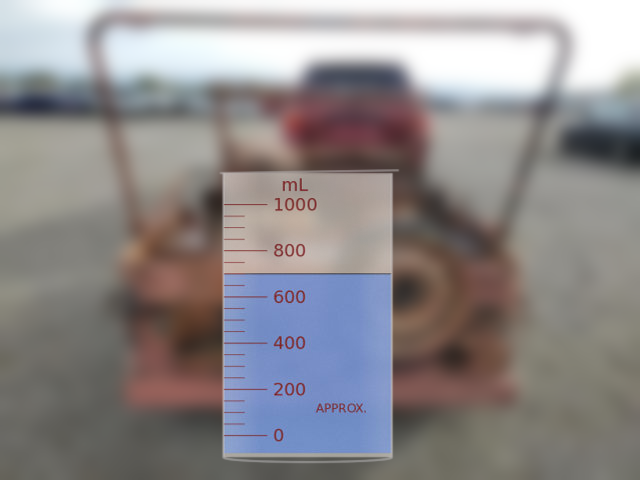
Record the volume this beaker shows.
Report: 700 mL
